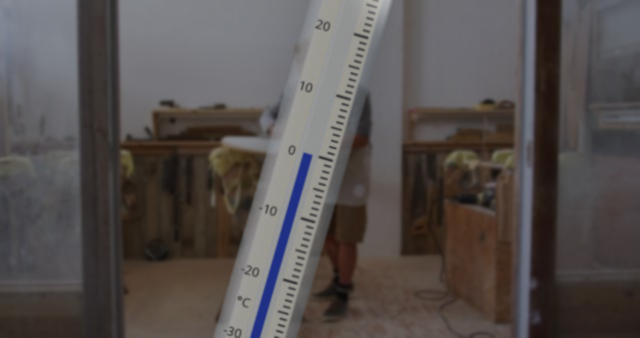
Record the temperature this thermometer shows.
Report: 0 °C
